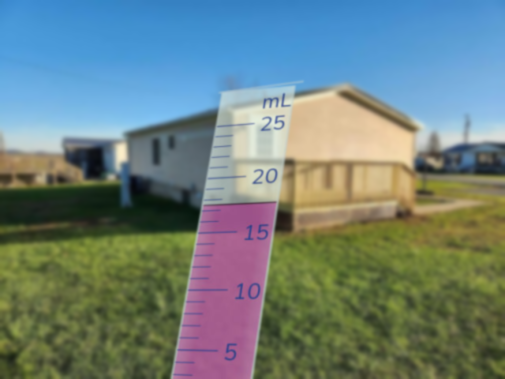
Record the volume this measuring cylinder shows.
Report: 17.5 mL
